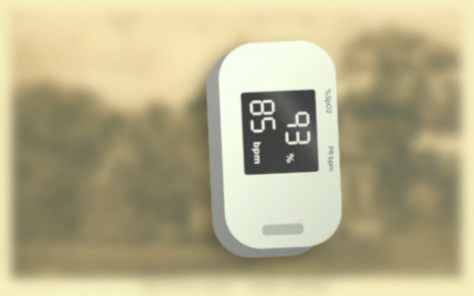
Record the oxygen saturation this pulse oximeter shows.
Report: 93 %
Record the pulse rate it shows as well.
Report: 85 bpm
